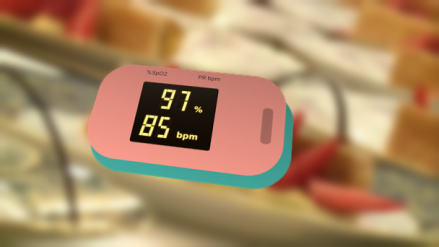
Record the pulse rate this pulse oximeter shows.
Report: 85 bpm
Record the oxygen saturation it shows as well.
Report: 97 %
